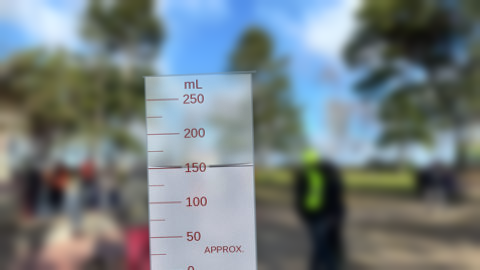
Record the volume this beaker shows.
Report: 150 mL
